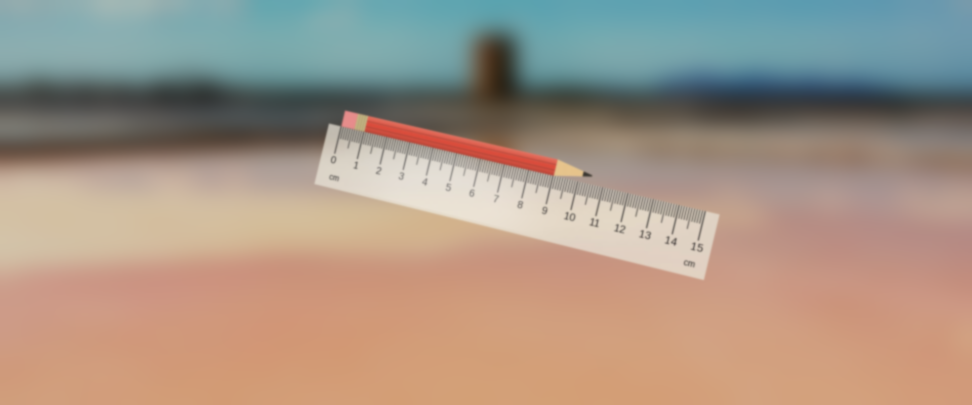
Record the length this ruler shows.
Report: 10.5 cm
